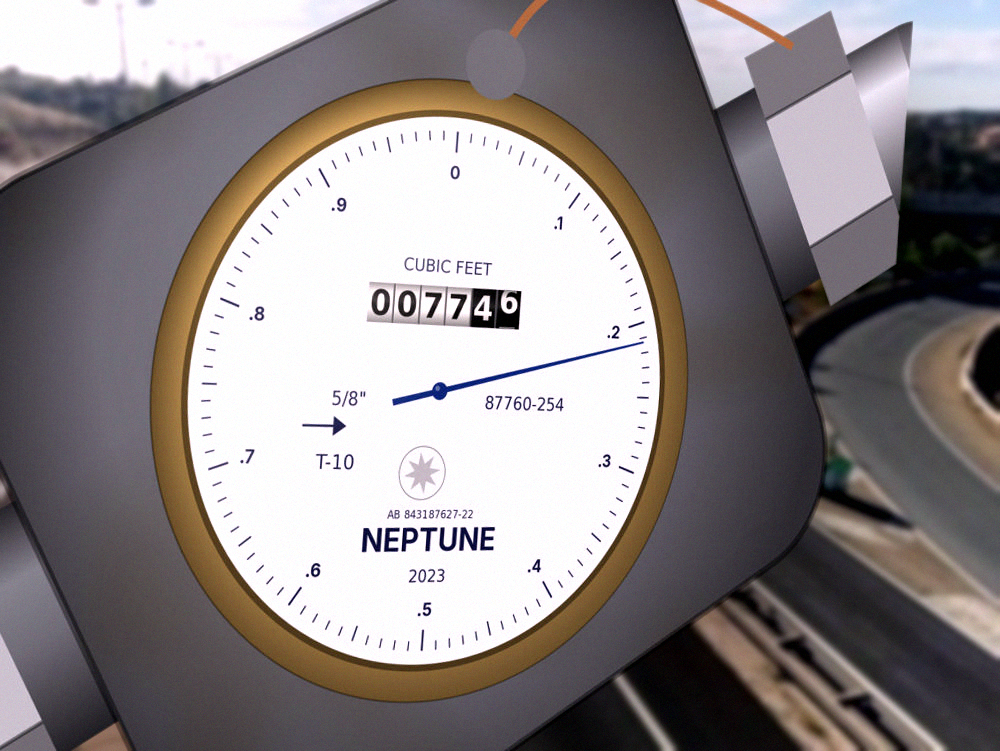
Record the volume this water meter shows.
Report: 7746.21 ft³
